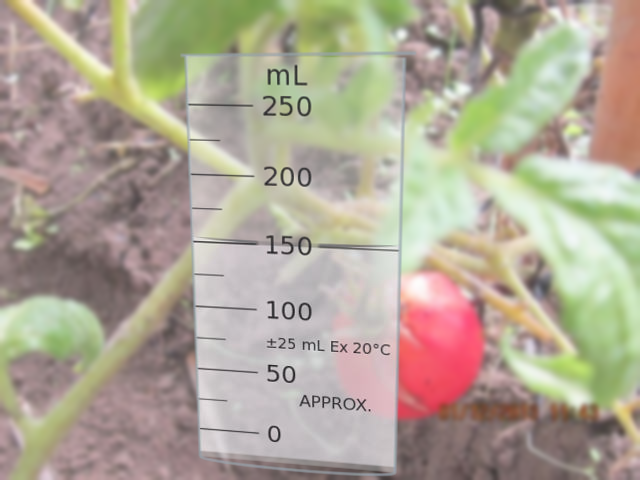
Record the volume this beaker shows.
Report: 150 mL
